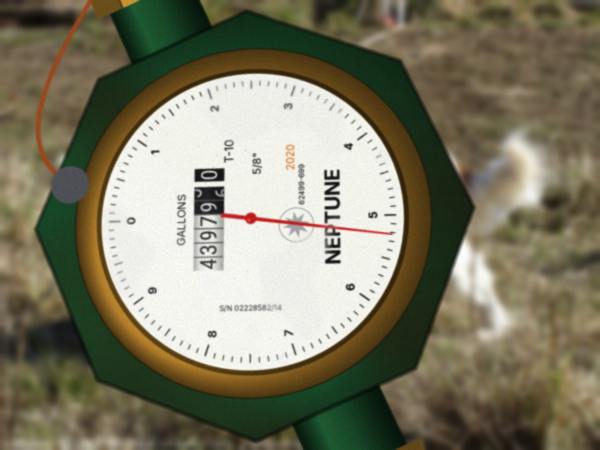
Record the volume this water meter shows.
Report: 4397955.2 gal
